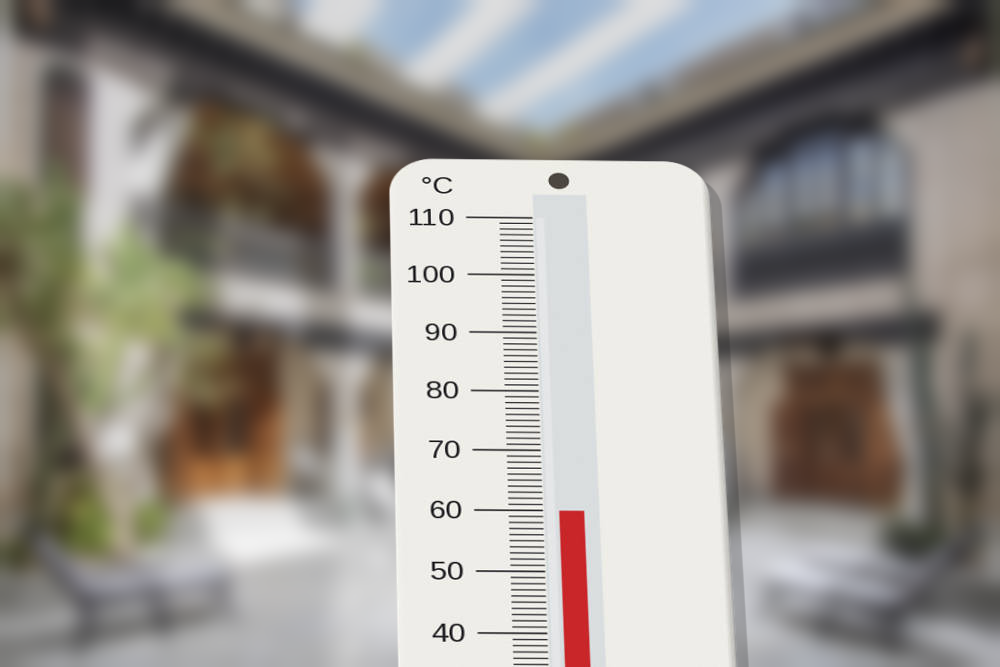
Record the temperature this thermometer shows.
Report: 60 °C
